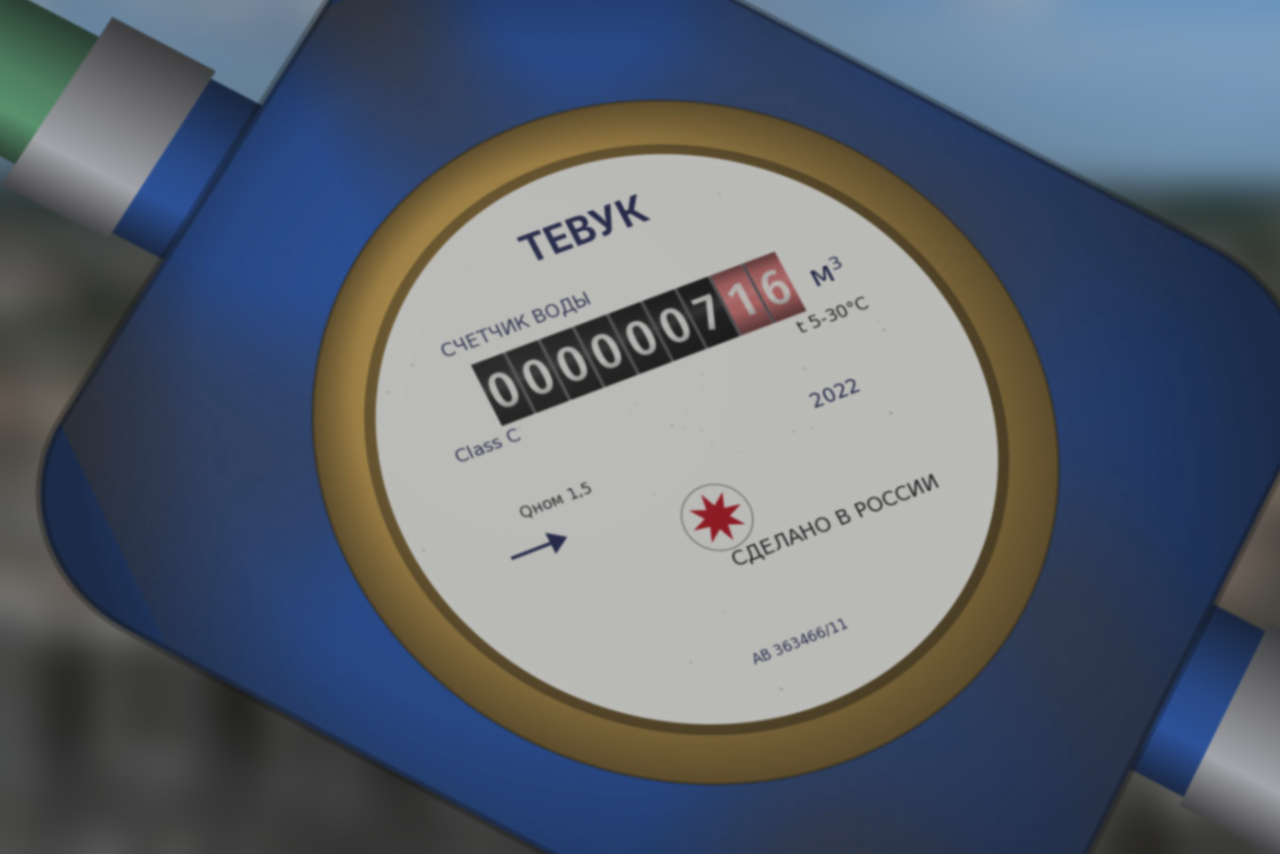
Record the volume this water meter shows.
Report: 7.16 m³
